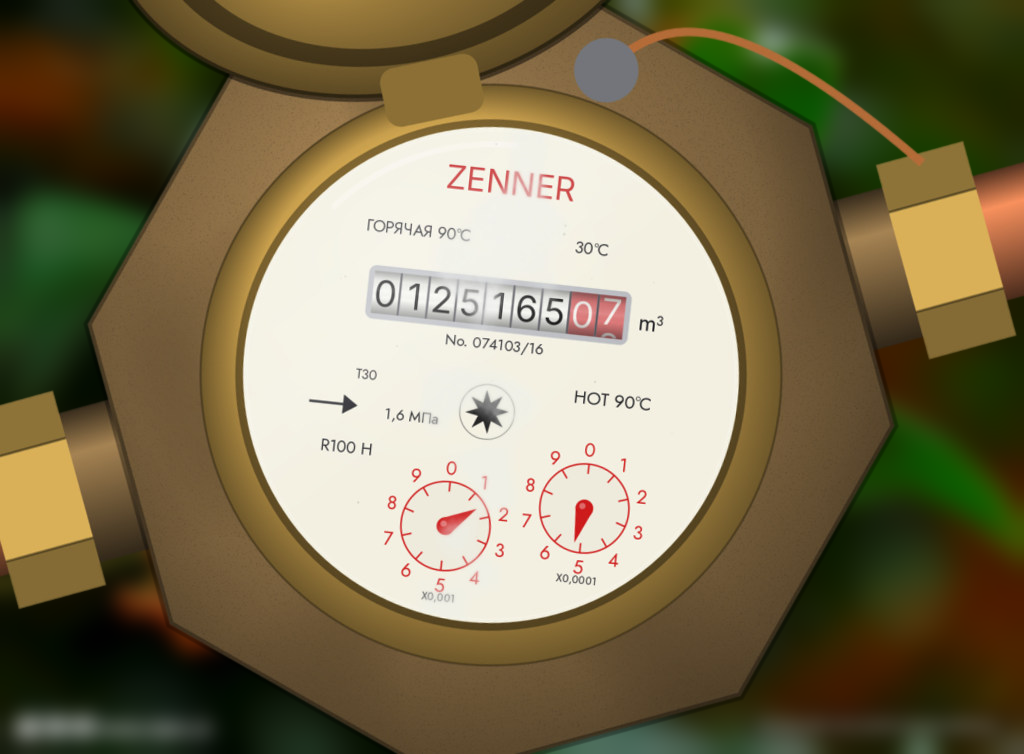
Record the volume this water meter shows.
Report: 125165.0715 m³
